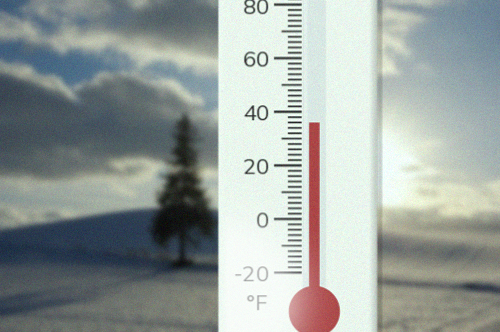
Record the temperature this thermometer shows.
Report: 36 °F
